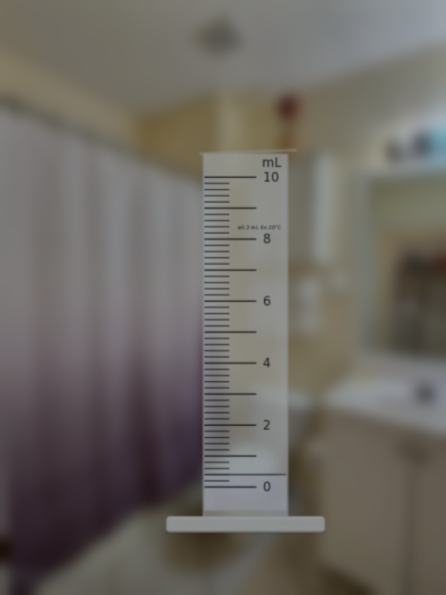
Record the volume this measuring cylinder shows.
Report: 0.4 mL
